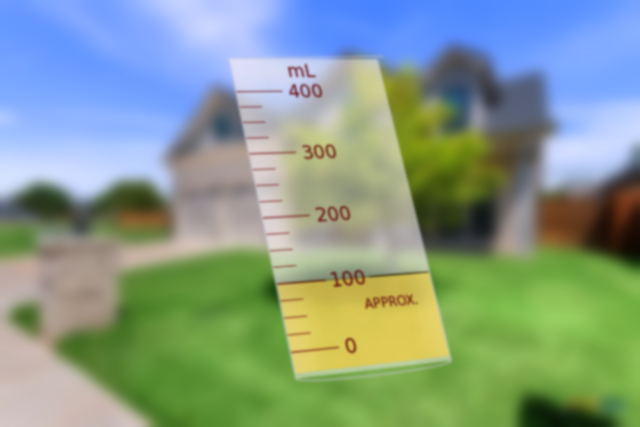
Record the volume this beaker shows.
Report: 100 mL
